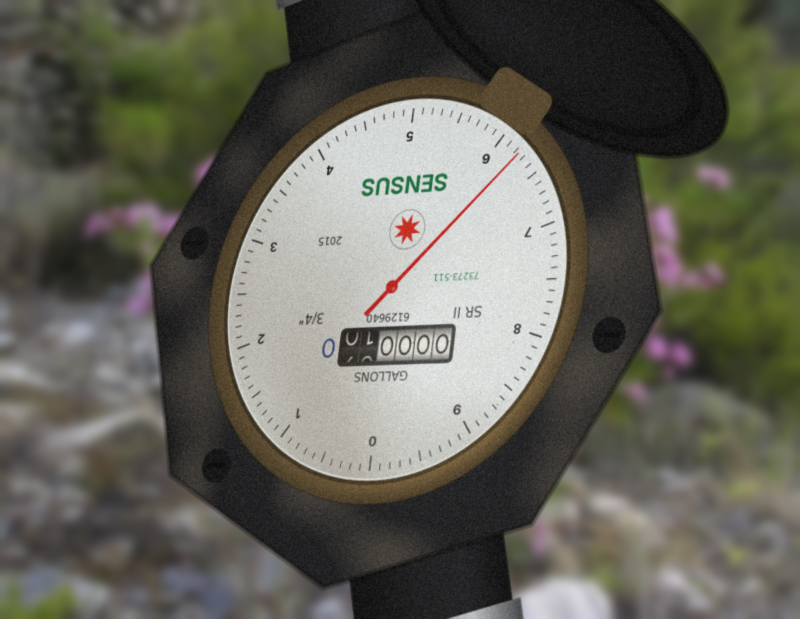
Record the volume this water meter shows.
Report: 96.2 gal
